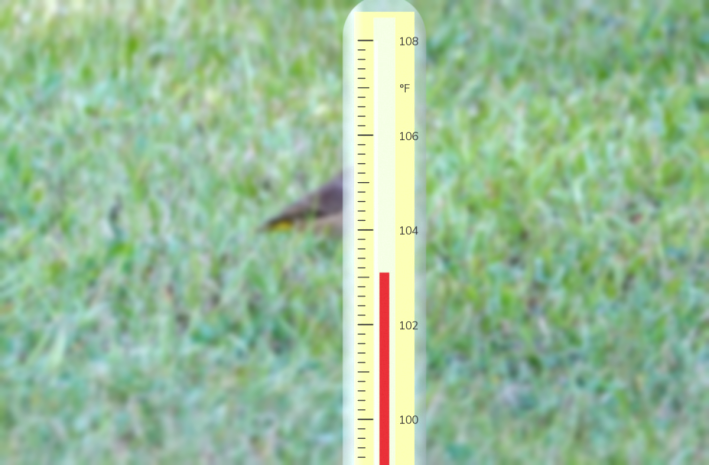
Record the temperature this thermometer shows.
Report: 103.1 °F
